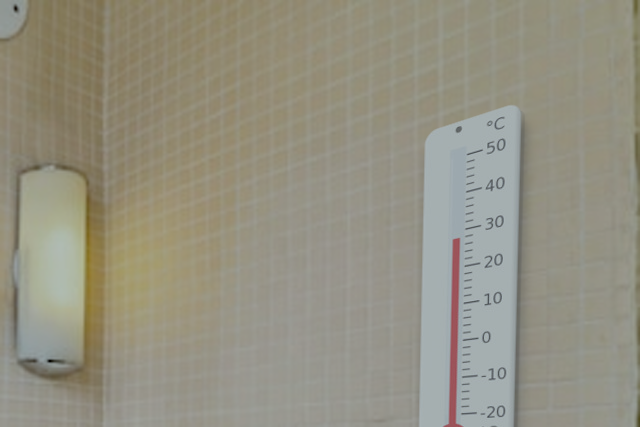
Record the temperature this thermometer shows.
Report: 28 °C
